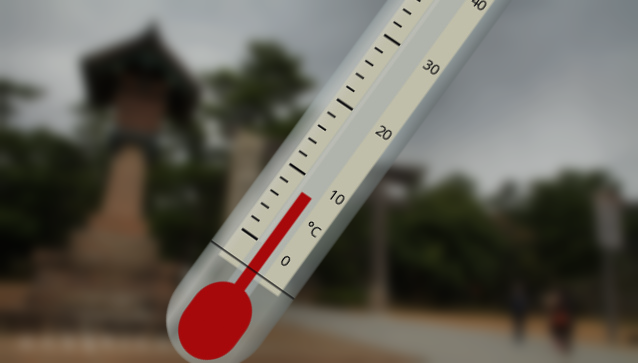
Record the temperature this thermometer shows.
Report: 8 °C
